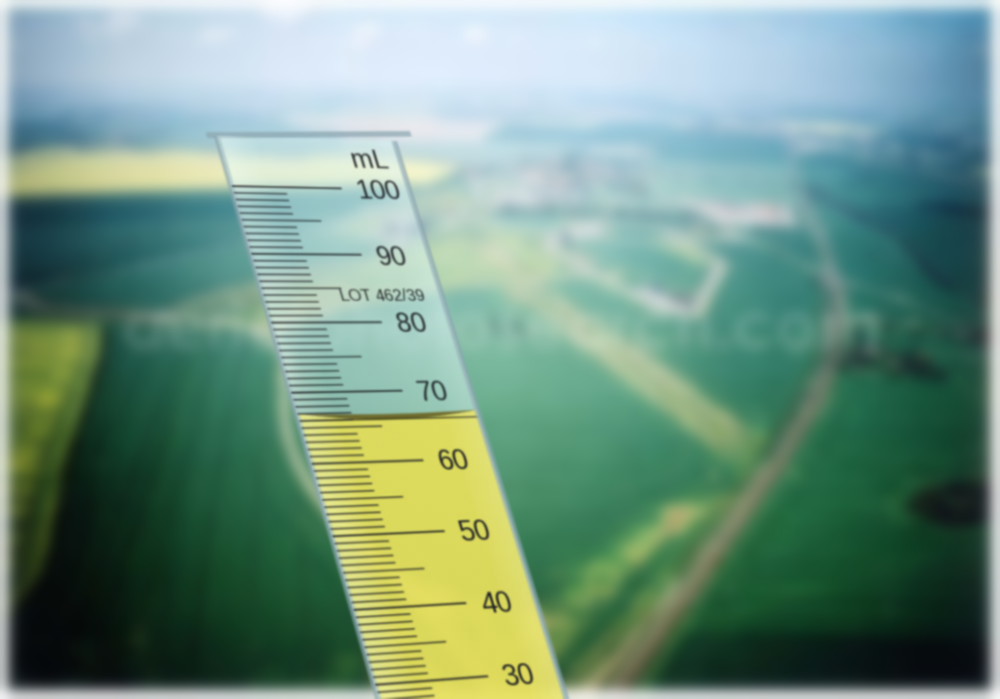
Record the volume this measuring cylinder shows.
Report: 66 mL
